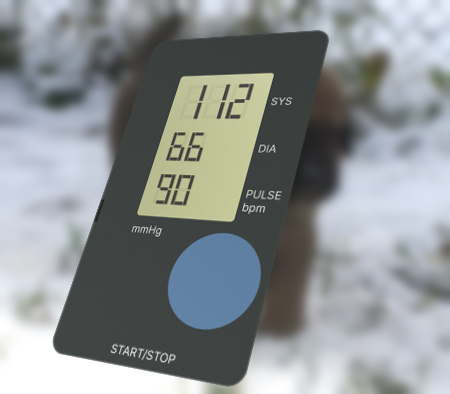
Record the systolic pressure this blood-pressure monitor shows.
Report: 112 mmHg
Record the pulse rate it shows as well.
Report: 90 bpm
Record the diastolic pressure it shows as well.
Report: 66 mmHg
